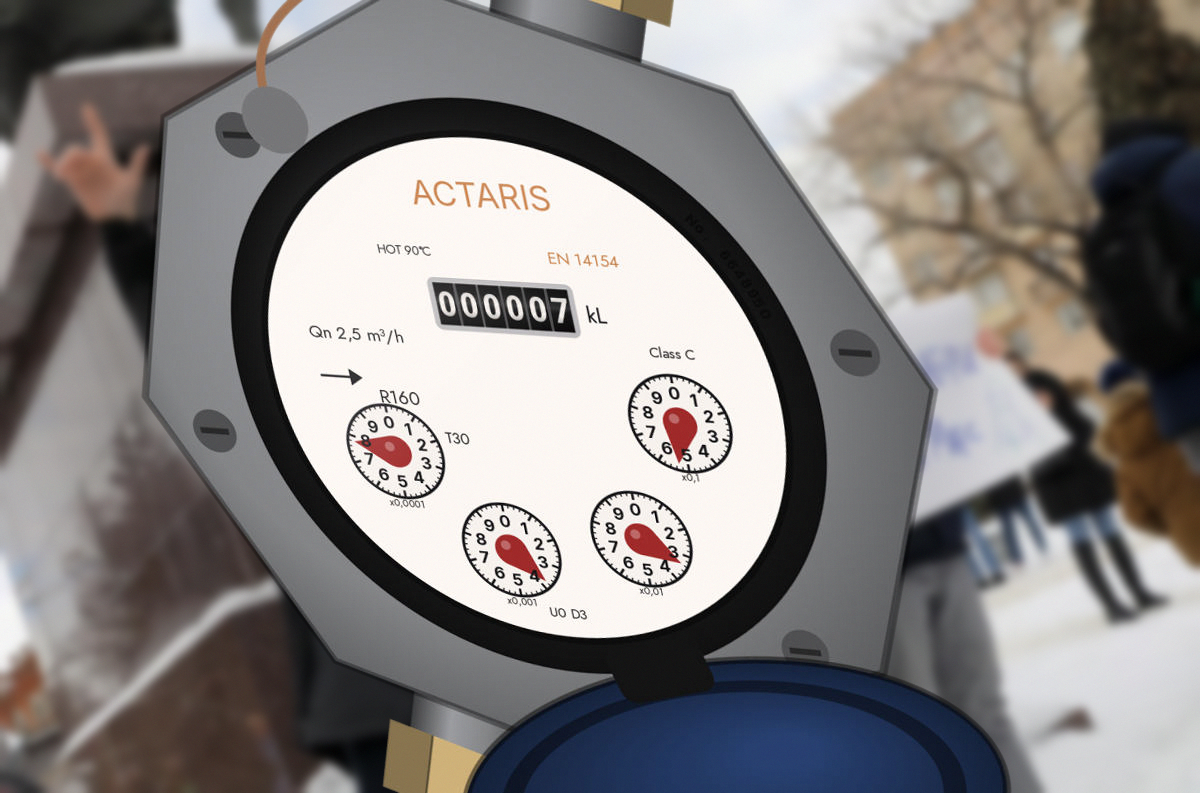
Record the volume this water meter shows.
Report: 7.5337 kL
